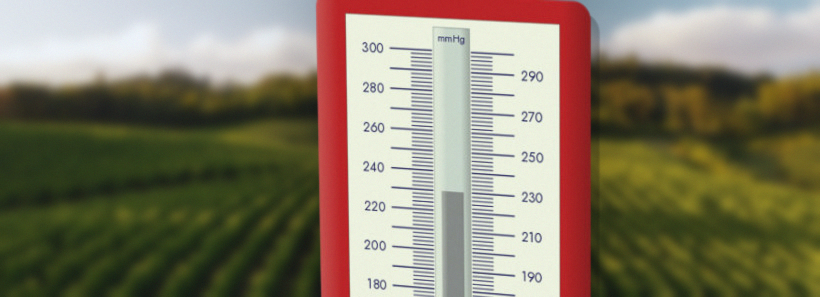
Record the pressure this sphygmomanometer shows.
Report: 230 mmHg
